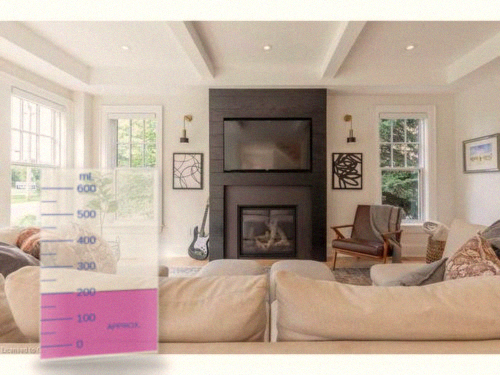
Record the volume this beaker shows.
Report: 200 mL
